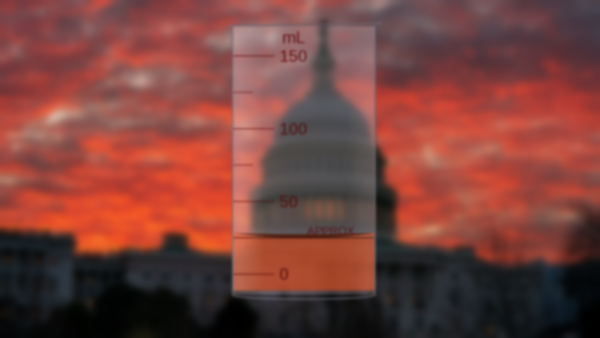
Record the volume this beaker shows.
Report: 25 mL
